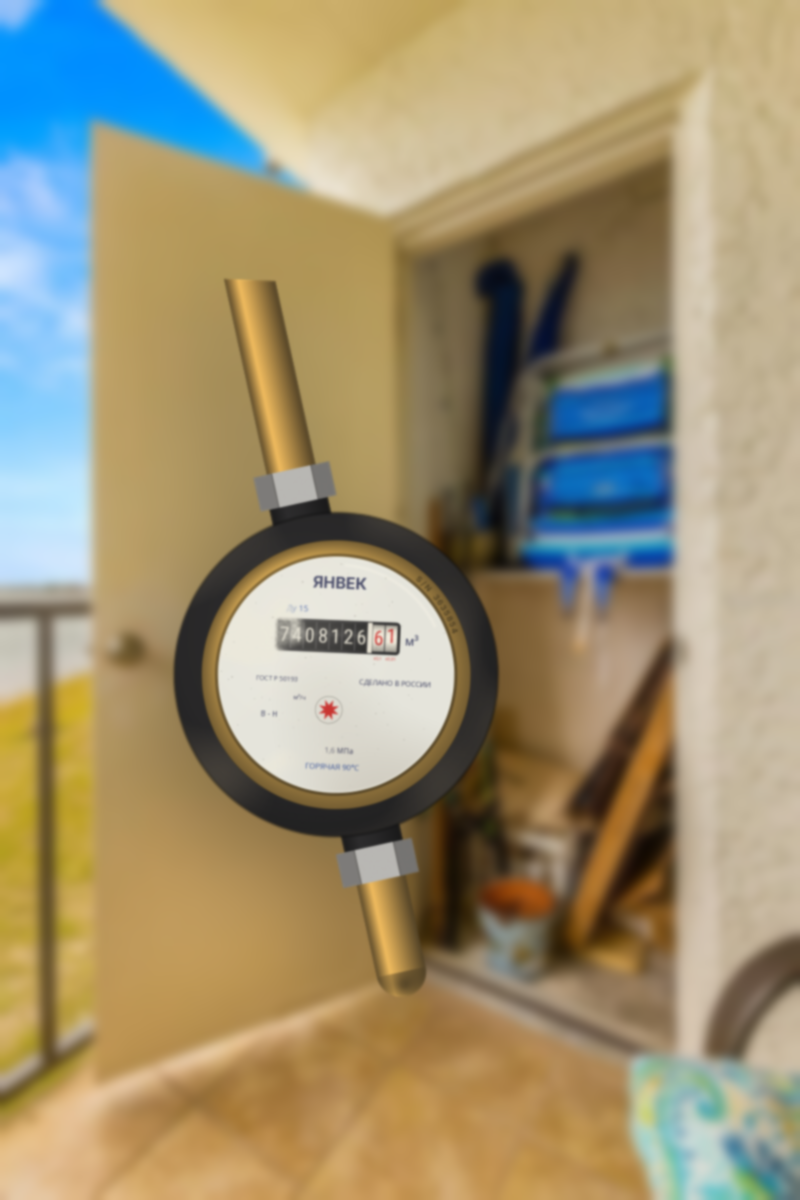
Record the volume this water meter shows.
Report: 7408126.61 m³
